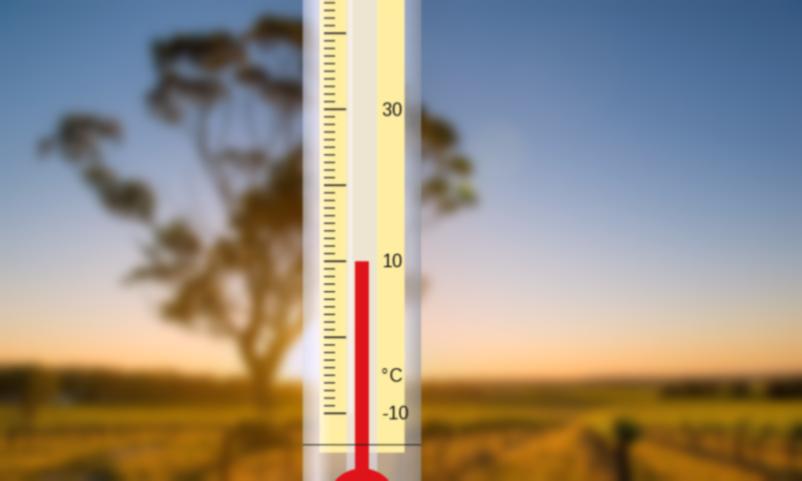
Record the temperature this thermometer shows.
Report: 10 °C
